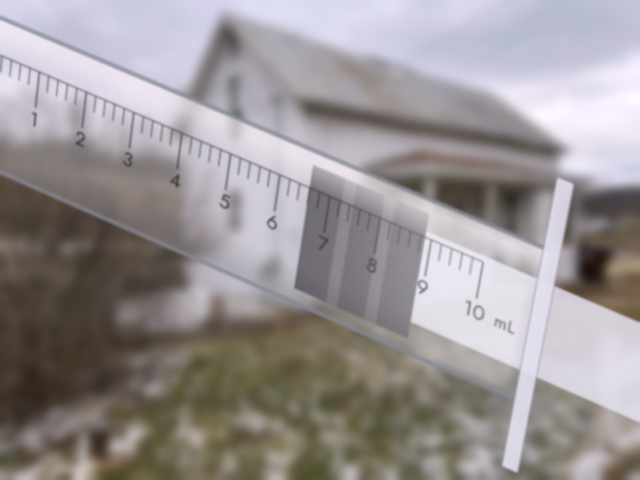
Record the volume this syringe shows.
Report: 6.6 mL
